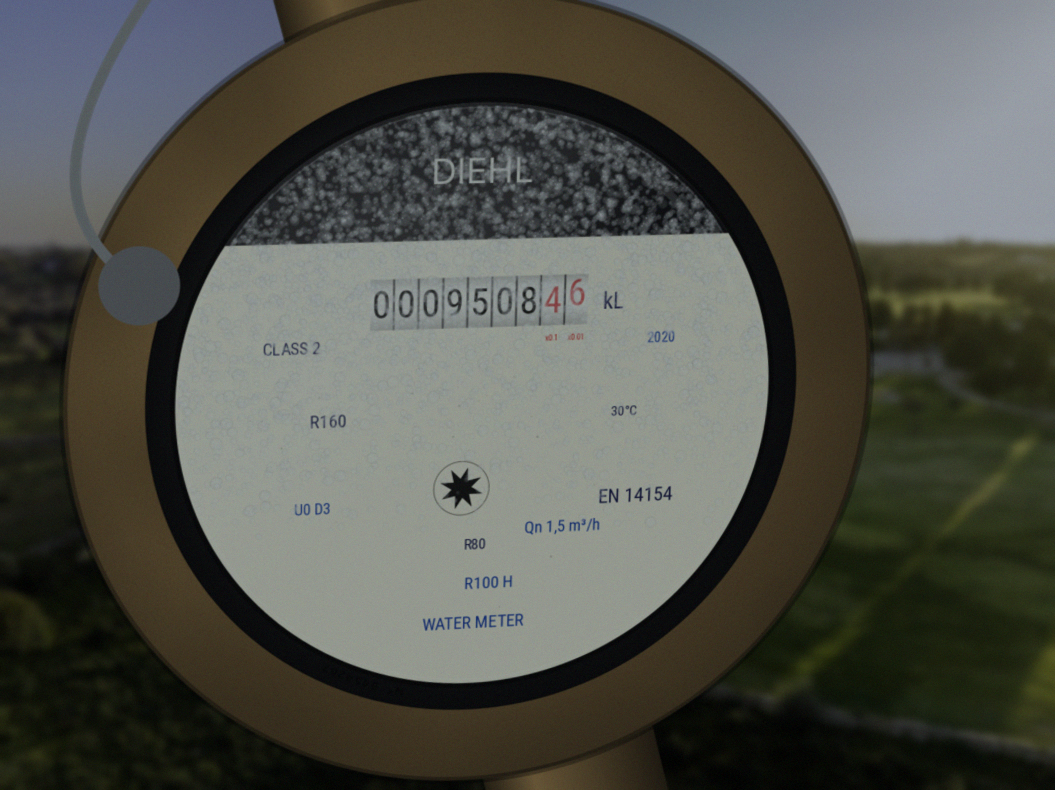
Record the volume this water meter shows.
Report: 9508.46 kL
